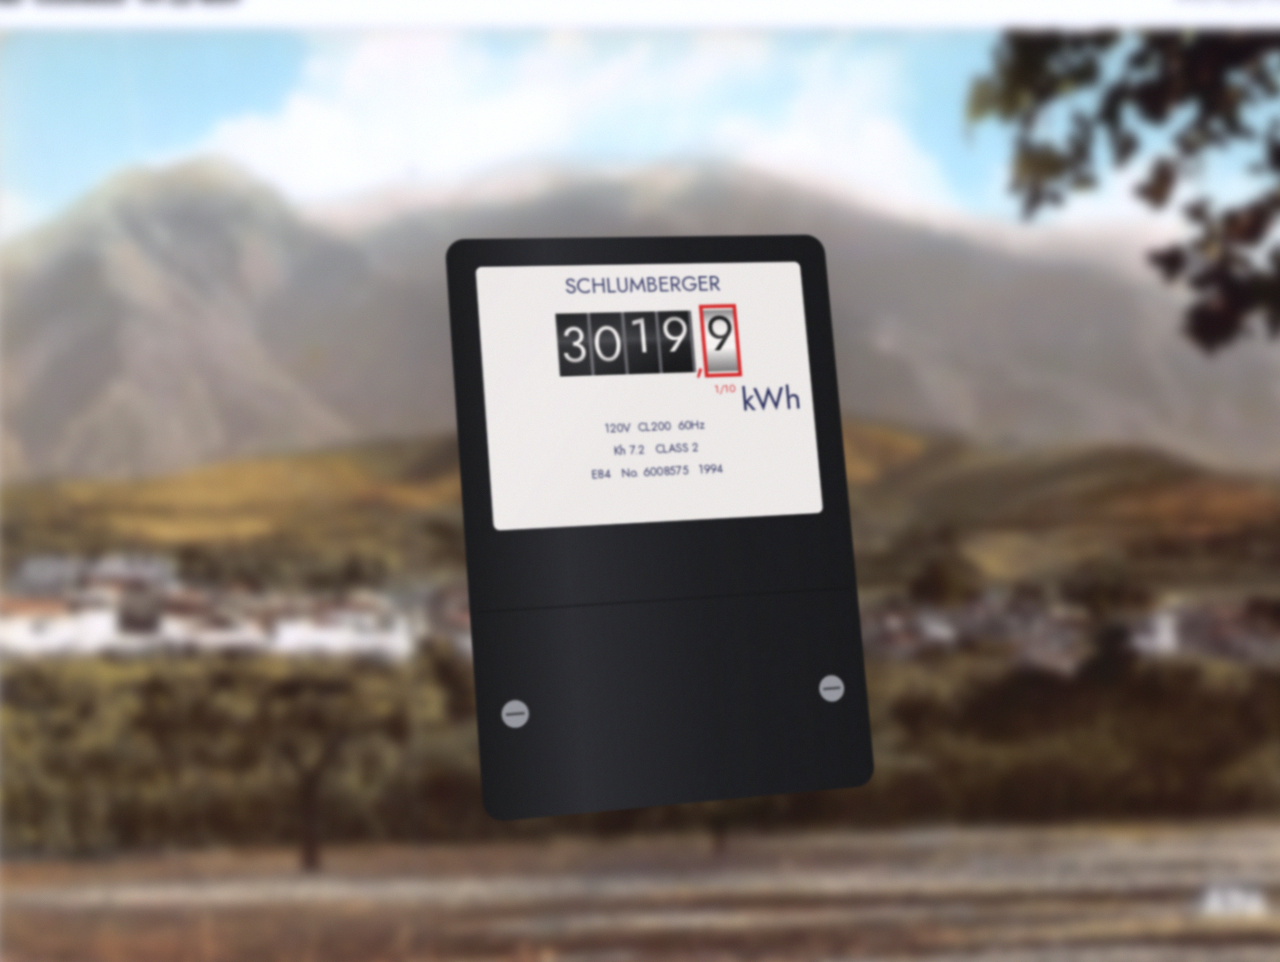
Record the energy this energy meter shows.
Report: 3019.9 kWh
